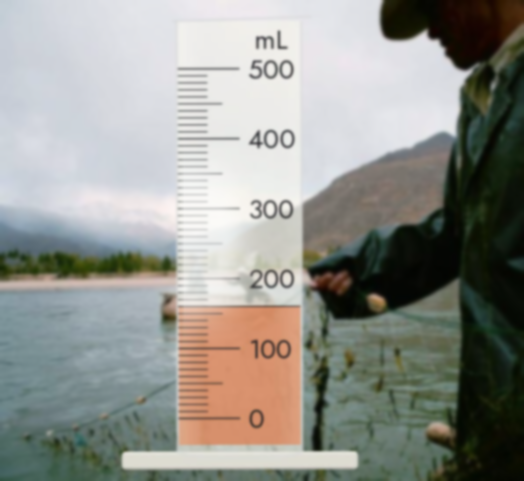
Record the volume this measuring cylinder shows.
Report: 160 mL
